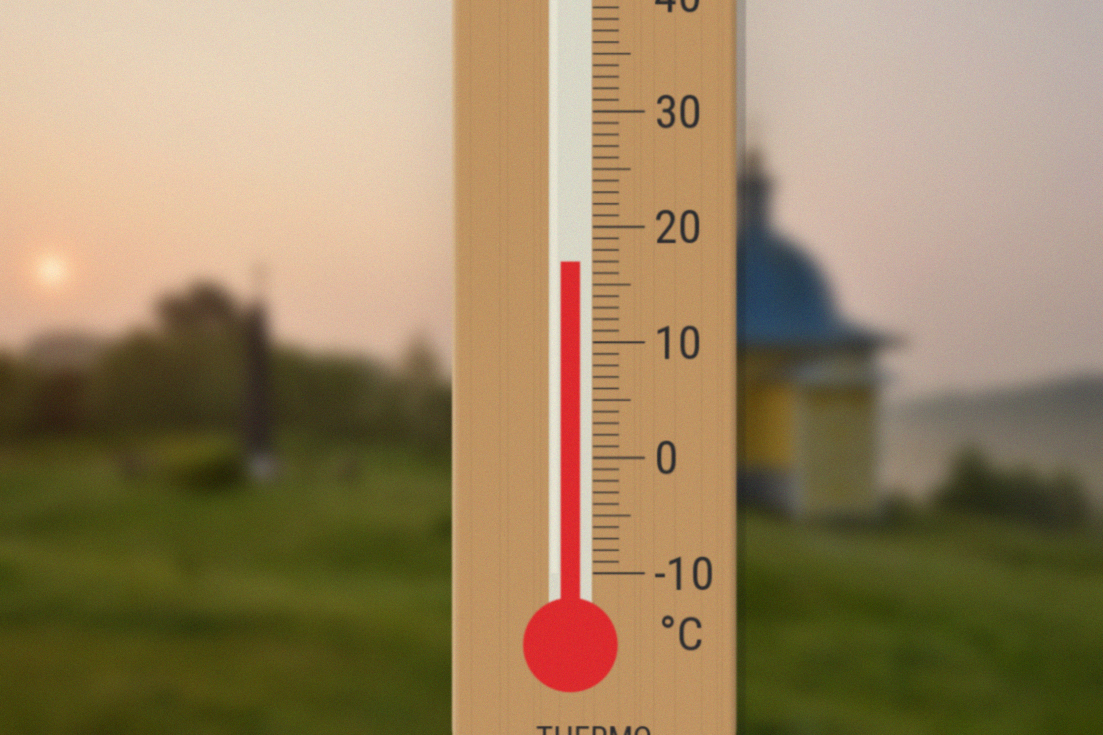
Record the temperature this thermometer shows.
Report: 17 °C
